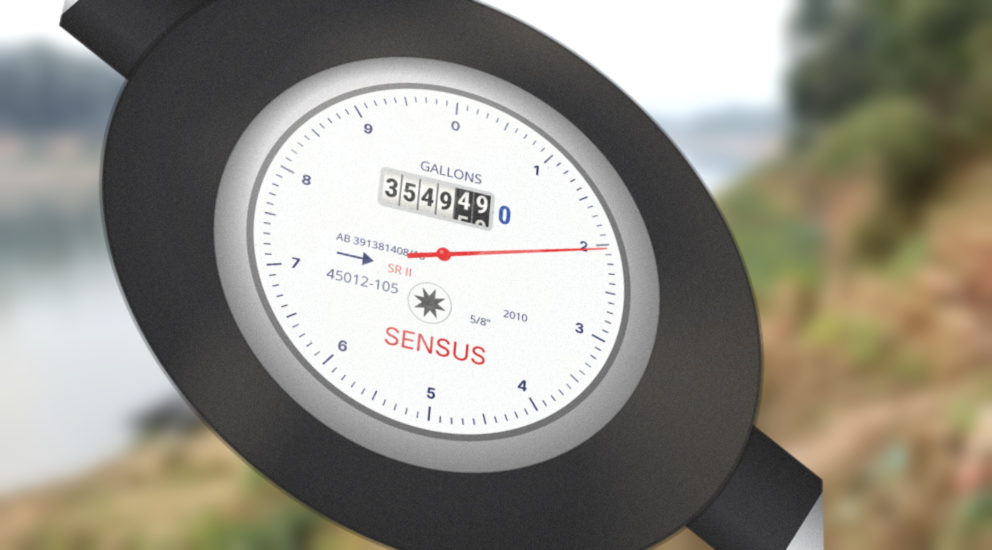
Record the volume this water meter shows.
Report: 3549492.0 gal
